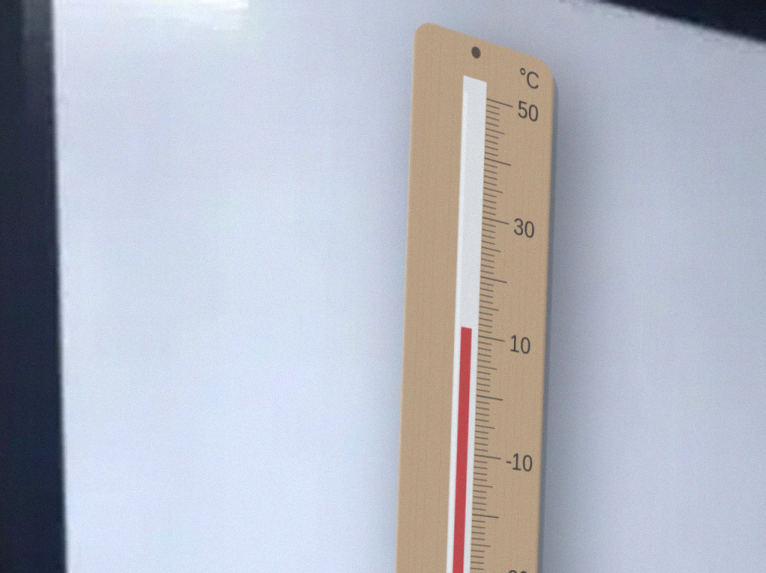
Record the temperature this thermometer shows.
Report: 11 °C
